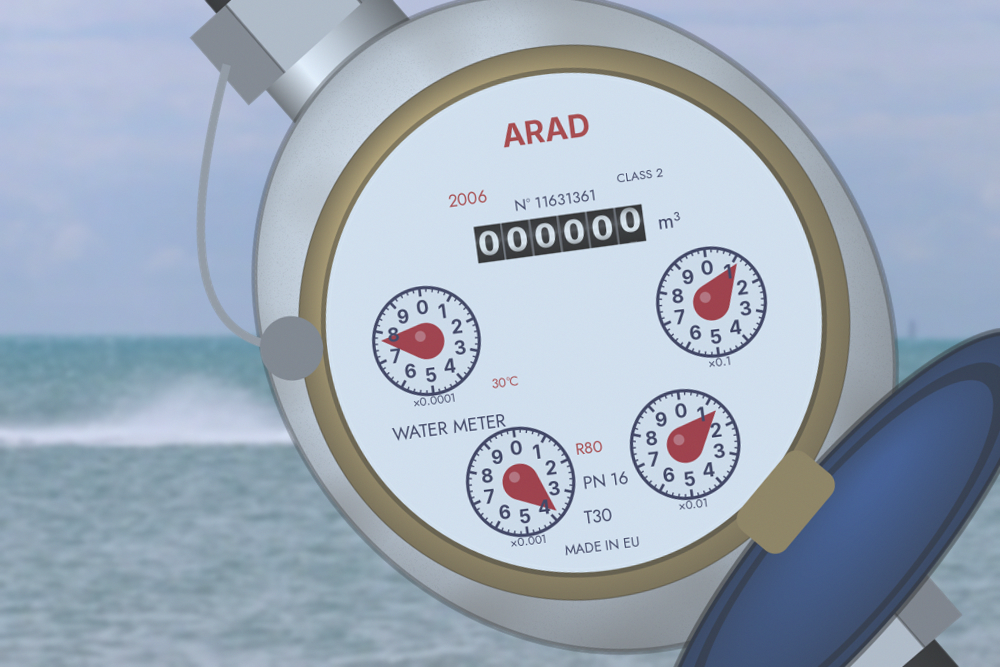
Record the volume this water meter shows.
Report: 0.1137 m³
